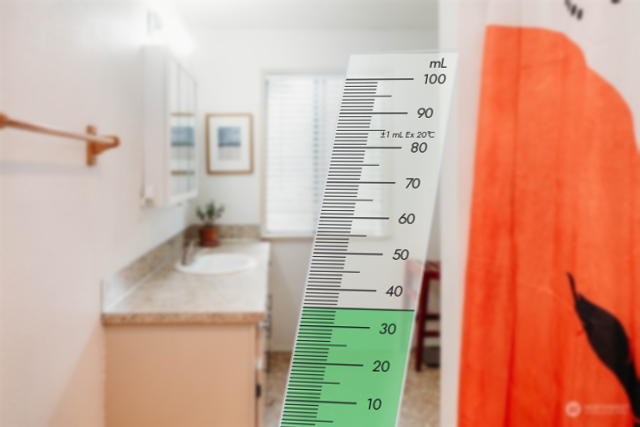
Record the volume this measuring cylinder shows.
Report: 35 mL
